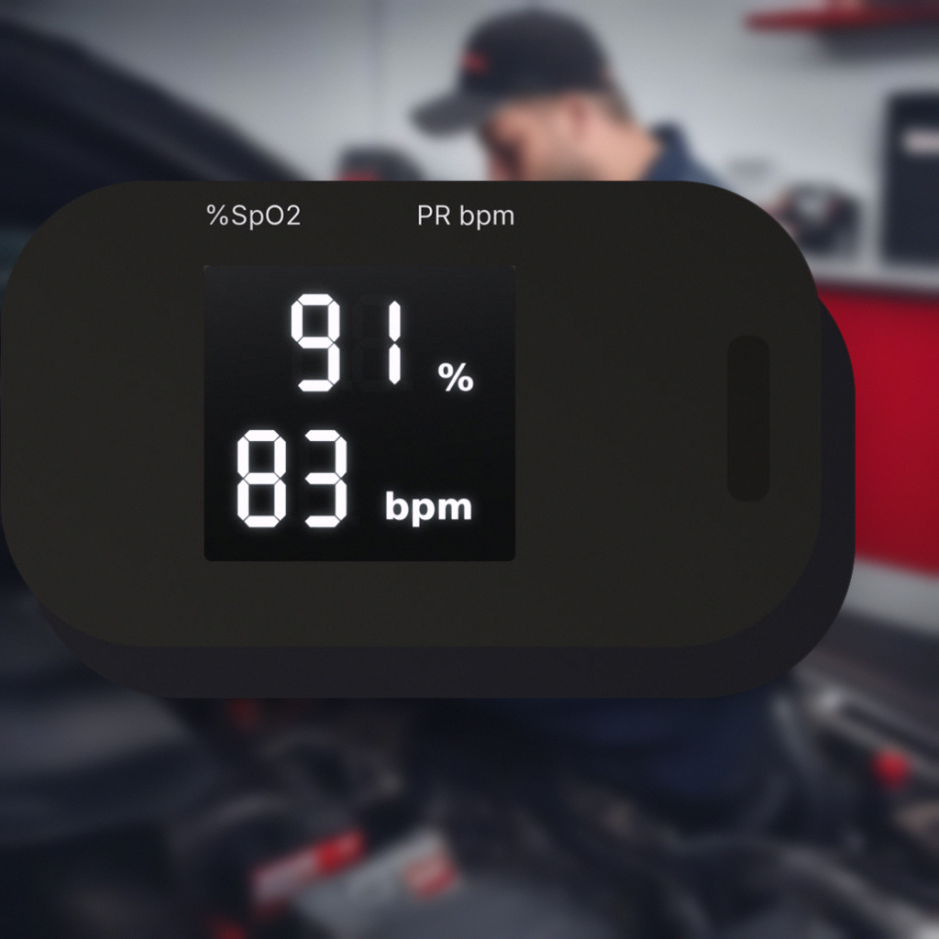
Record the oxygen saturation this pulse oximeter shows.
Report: 91 %
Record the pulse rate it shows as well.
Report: 83 bpm
